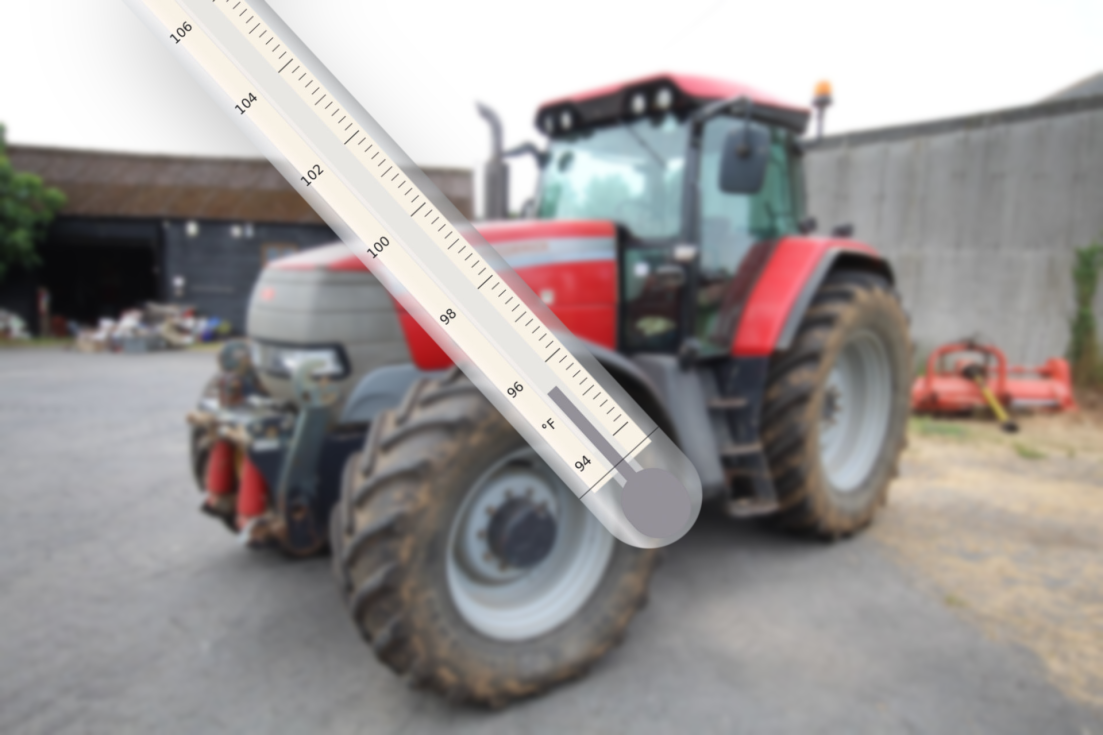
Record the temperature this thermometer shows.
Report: 95.5 °F
